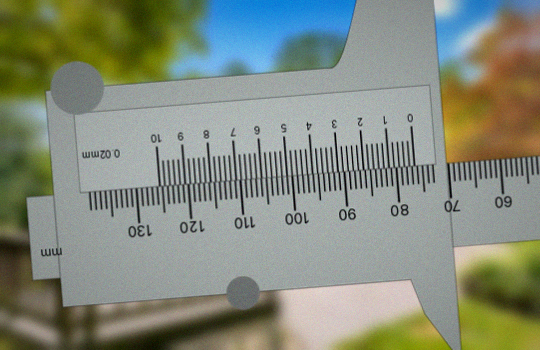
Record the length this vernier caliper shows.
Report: 76.5 mm
